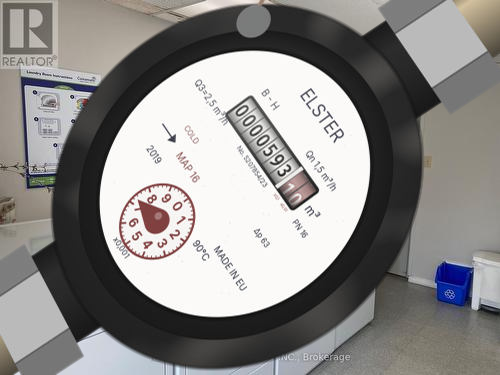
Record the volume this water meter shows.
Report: 593.097 m³
